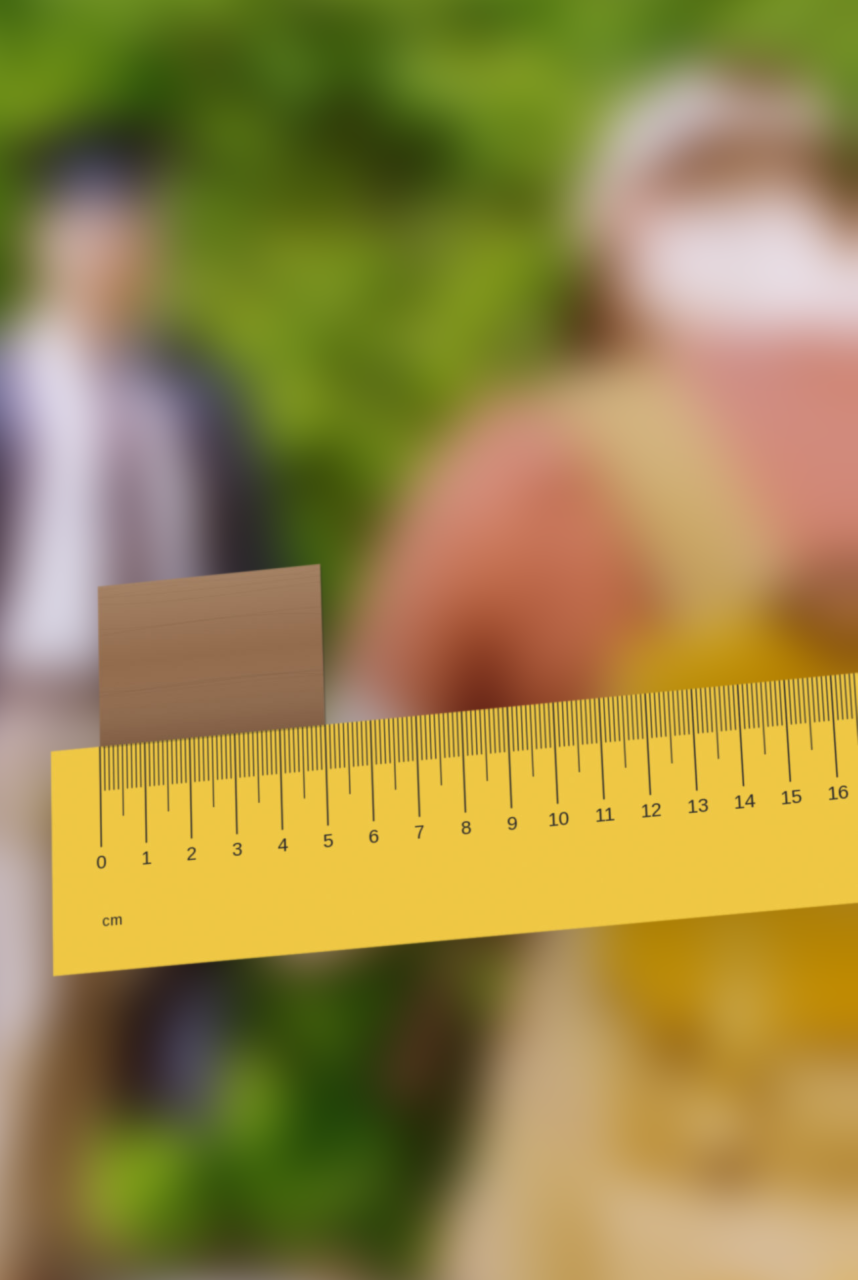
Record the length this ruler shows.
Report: 5 cm
